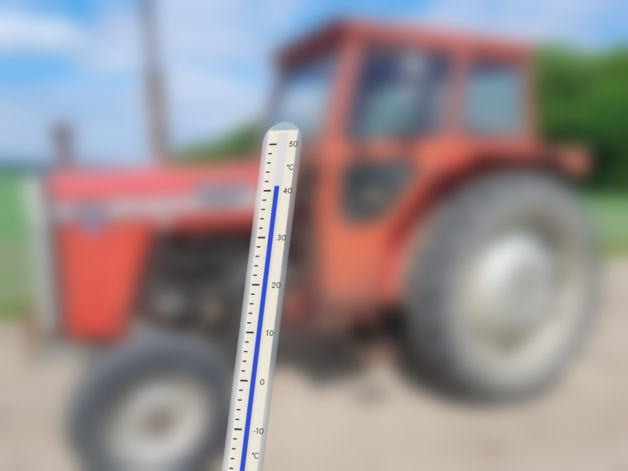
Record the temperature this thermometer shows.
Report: 41 °C
